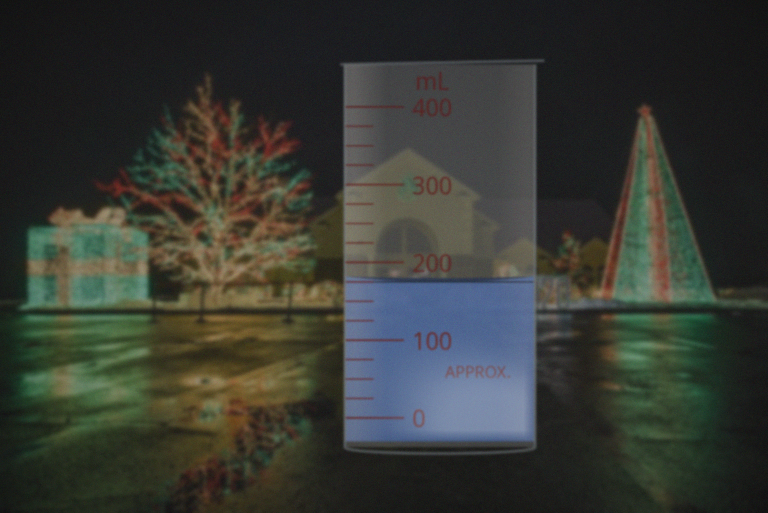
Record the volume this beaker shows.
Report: 175 mL
